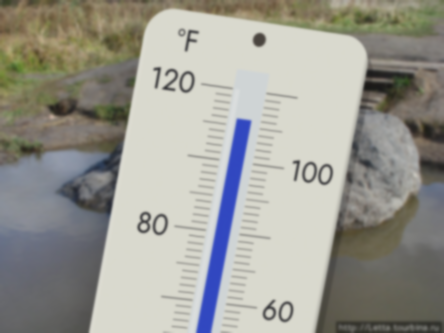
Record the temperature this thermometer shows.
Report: 112 °F
